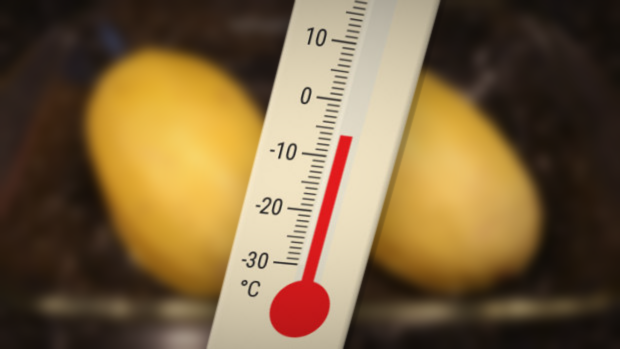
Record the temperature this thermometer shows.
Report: -6 °C
